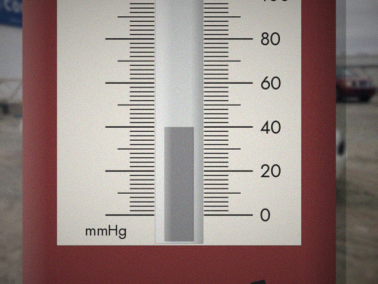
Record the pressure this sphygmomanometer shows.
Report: 40 mmHg
